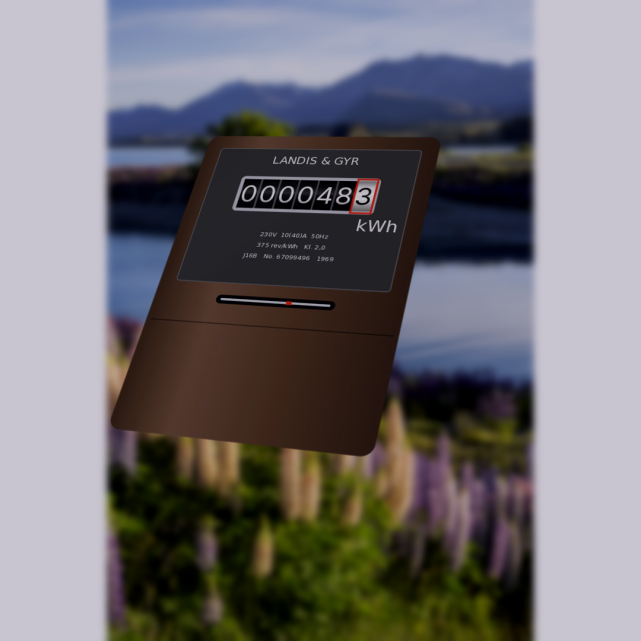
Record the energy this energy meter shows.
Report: 48.3 kWh
